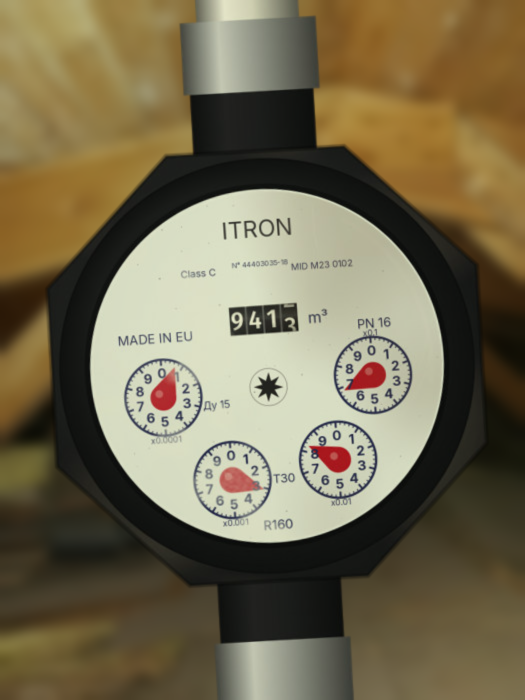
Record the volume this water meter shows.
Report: 9412.6830 m³
